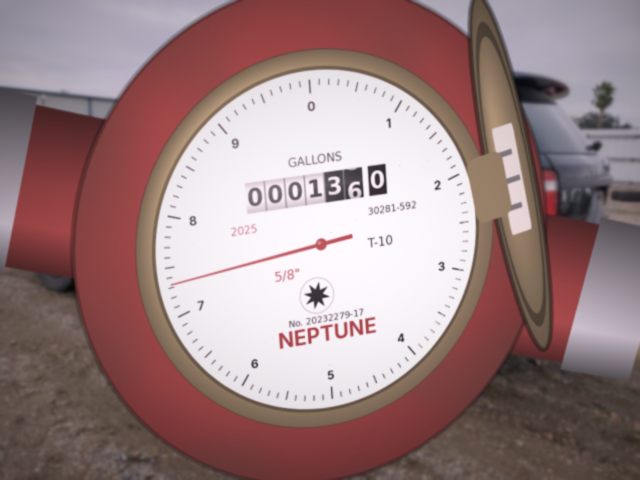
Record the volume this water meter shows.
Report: 1357.3 gal
